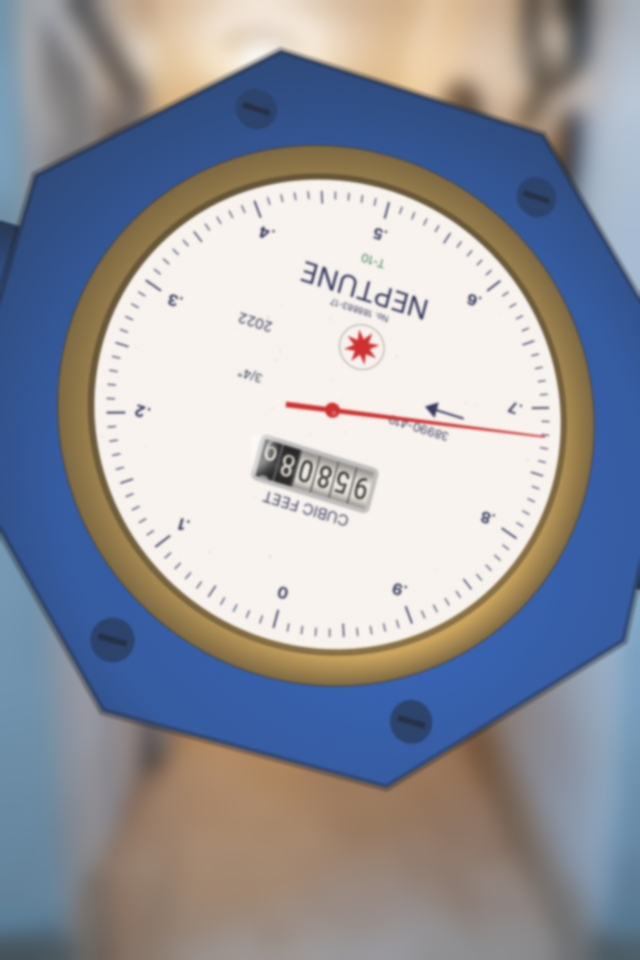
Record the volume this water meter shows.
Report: 958088.72 ft³
